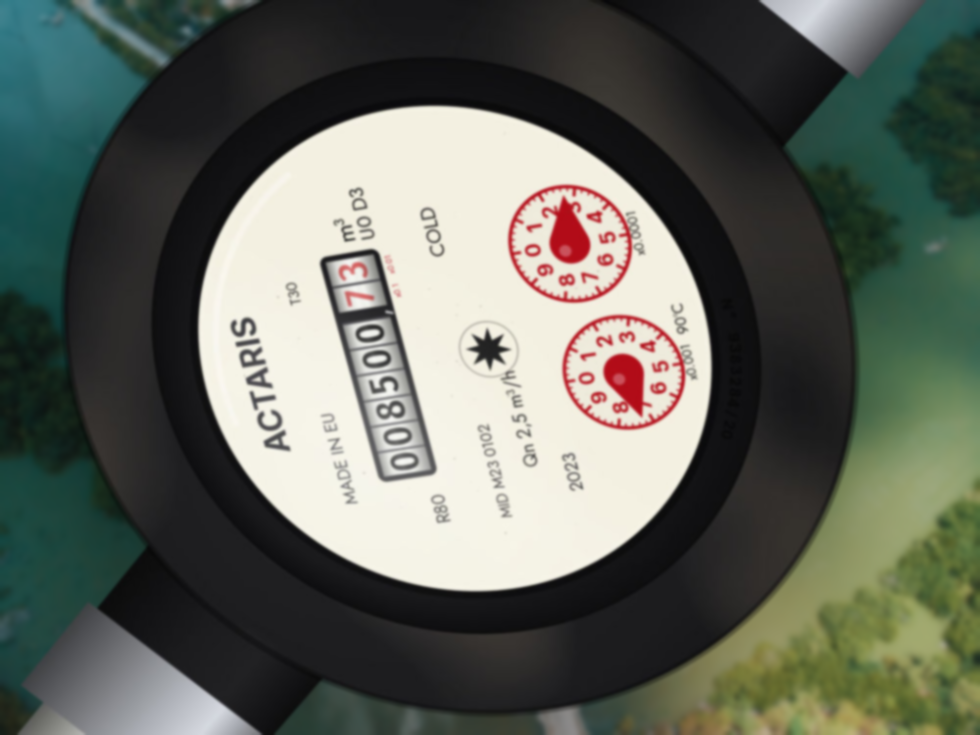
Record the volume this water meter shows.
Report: 8500.7372 m³
